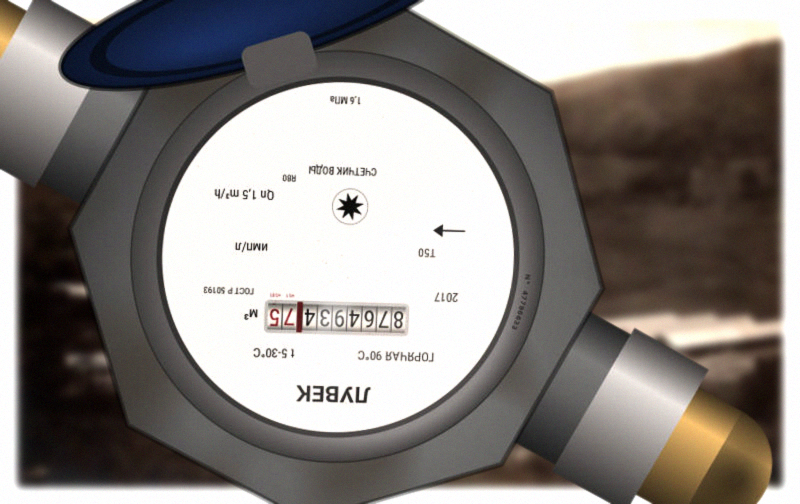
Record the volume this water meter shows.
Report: 8764934.75 m³
